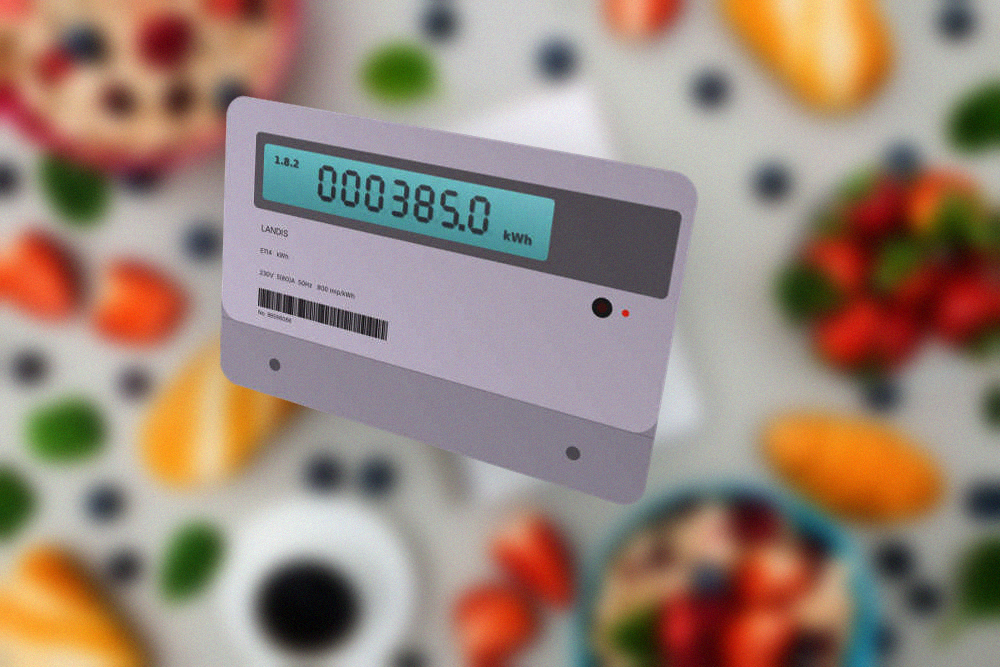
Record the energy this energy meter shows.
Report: 385.0 kWh
